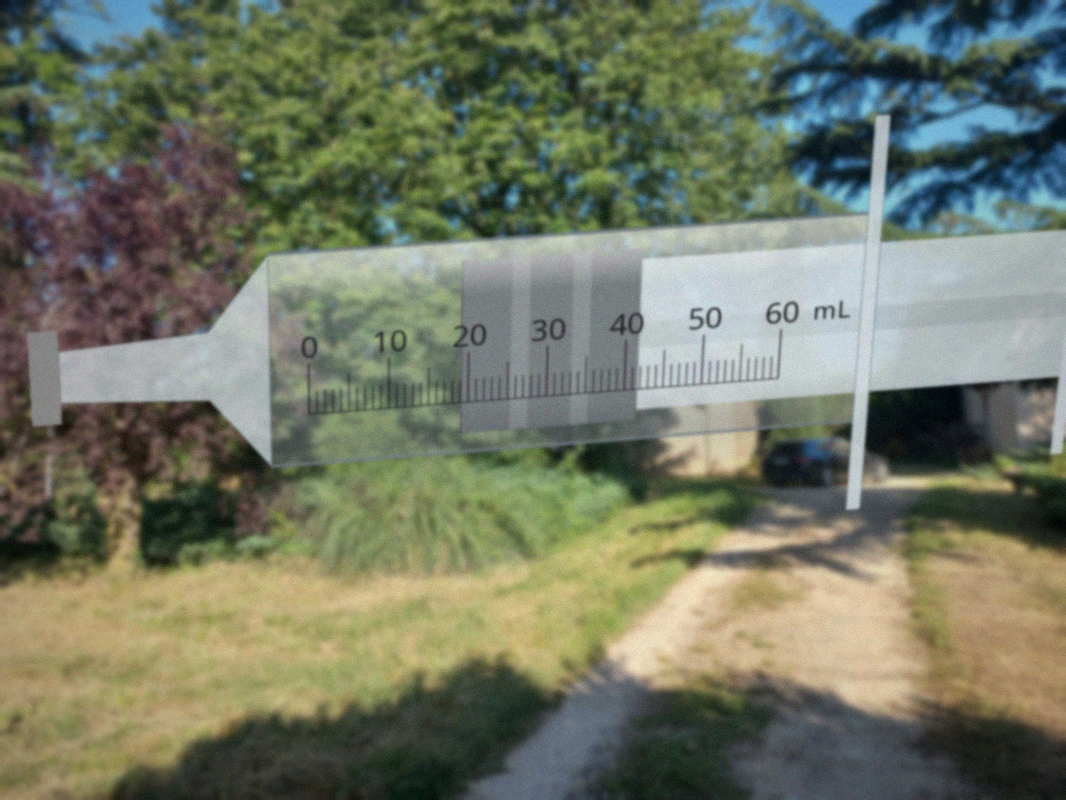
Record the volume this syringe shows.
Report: 19 mL
